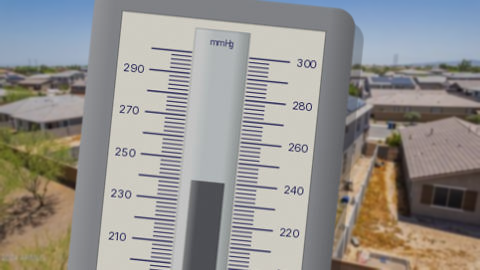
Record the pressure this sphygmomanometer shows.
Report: 240 mmHg
